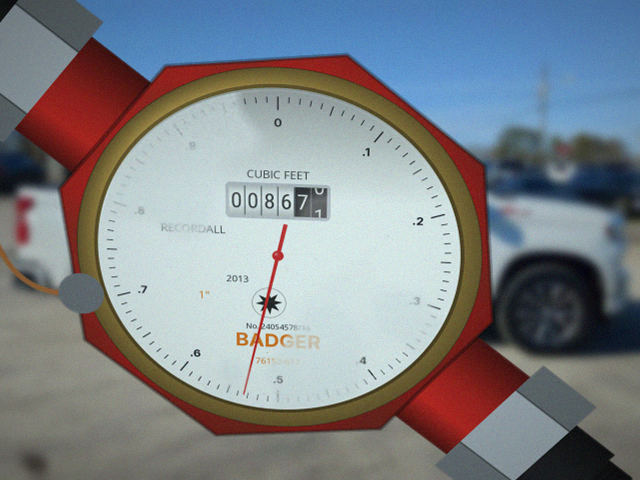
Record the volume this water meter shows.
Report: 8670.53 ft³
